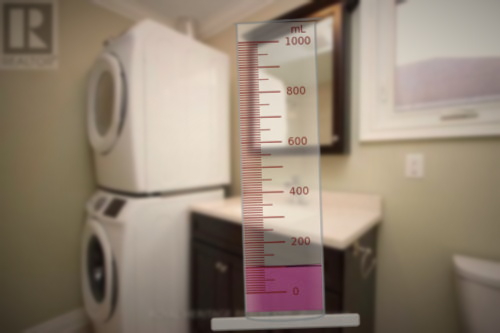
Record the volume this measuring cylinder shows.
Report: 100 mL
